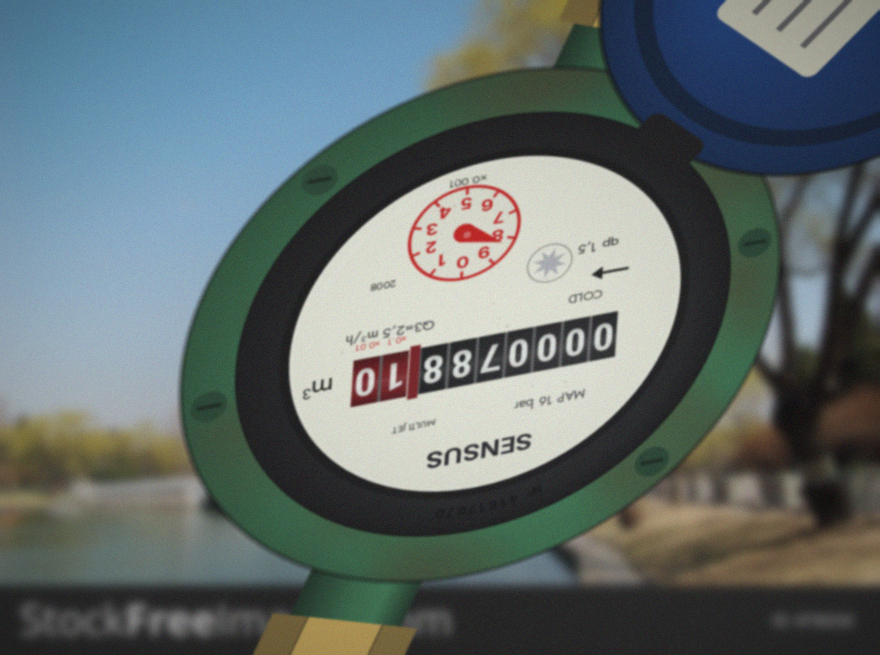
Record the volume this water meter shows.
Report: 788.108 m³
